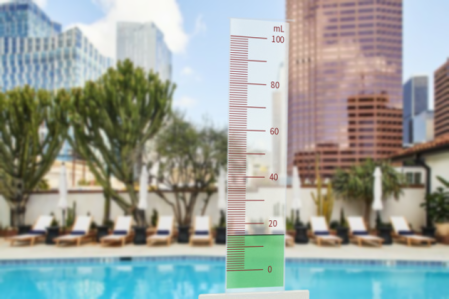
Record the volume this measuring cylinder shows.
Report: 15 mL
